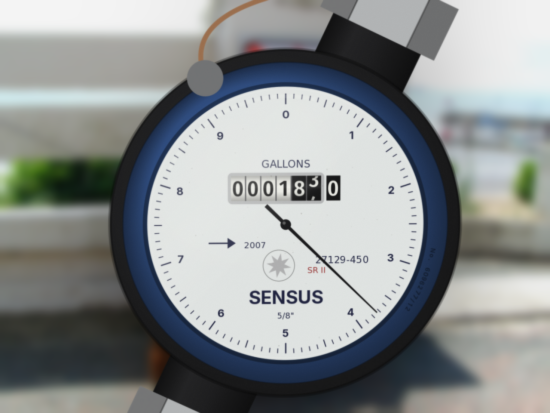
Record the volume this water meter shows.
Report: 1833.7 gal
